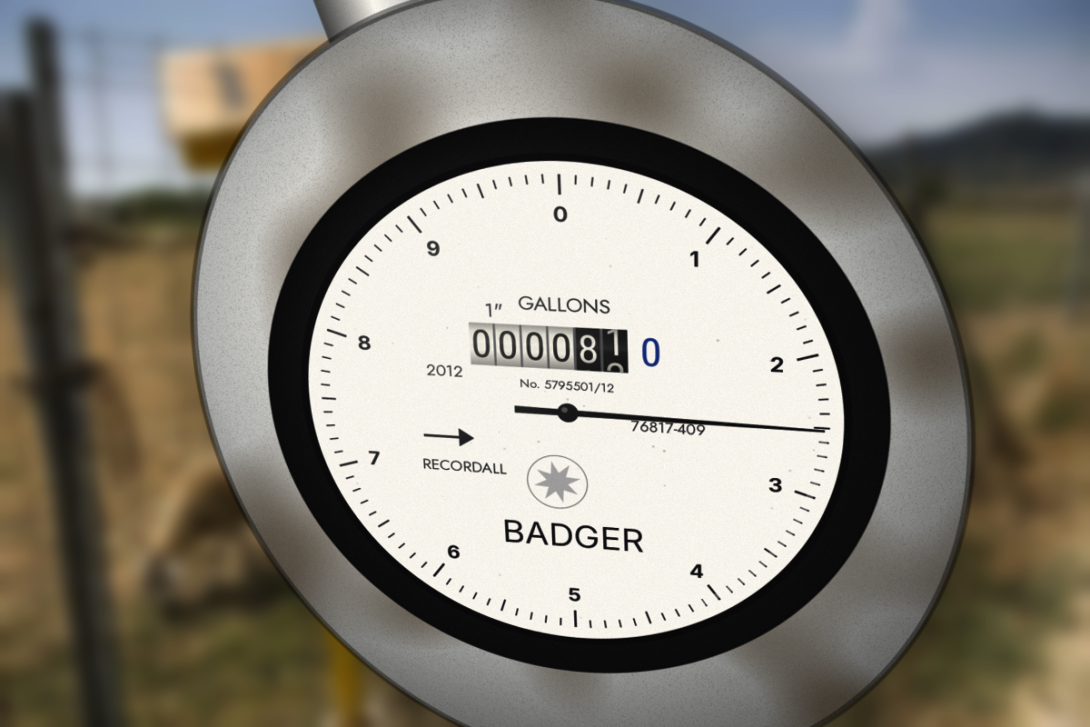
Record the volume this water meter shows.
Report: 812.5 gal
